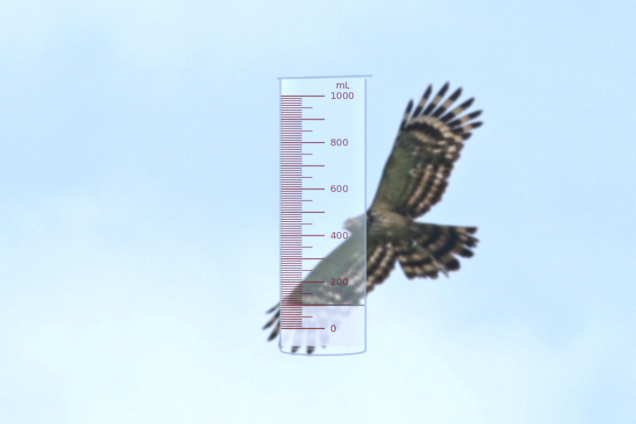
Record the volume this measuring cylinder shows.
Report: 100 mL
